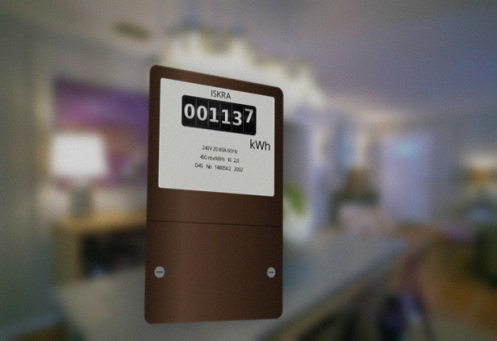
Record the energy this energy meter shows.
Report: 1137 kWh
